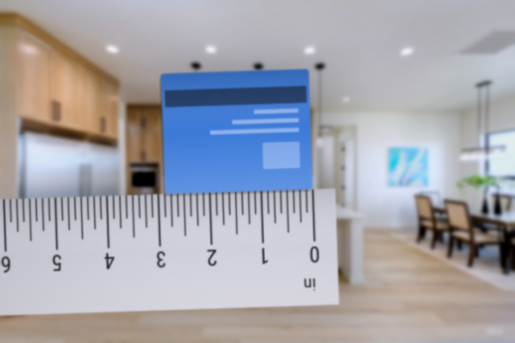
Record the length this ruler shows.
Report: 2.875 in
